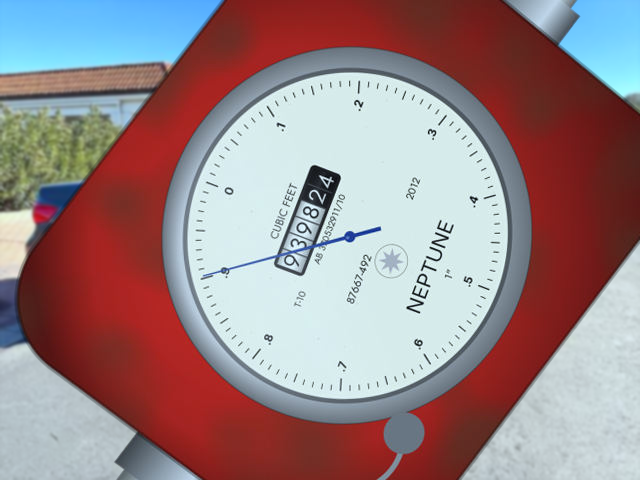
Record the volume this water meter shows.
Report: 939823.90 ft³
